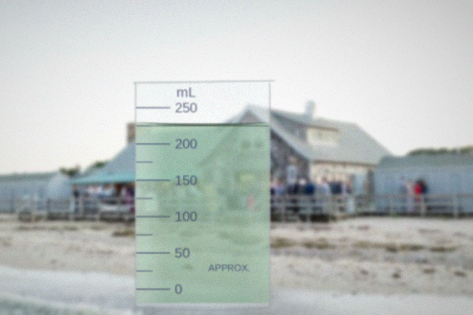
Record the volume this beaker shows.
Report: 225 mL
